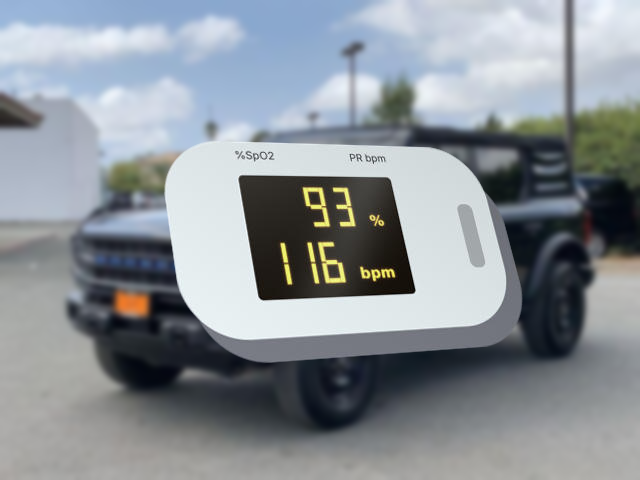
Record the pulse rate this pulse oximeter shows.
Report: 116 bpm
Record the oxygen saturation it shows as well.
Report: 93 %
